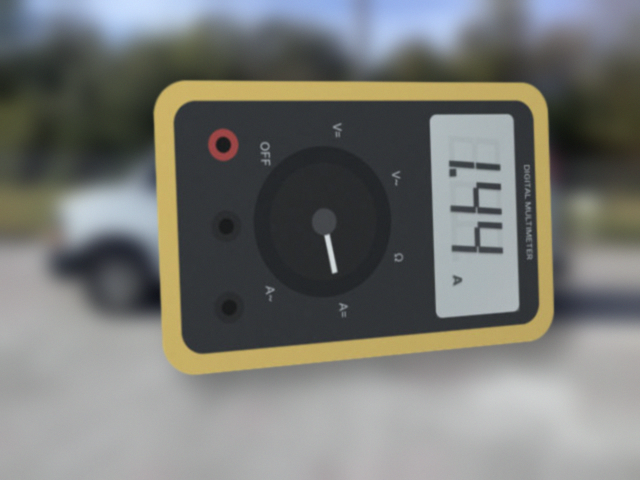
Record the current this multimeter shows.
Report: 1.44 A
